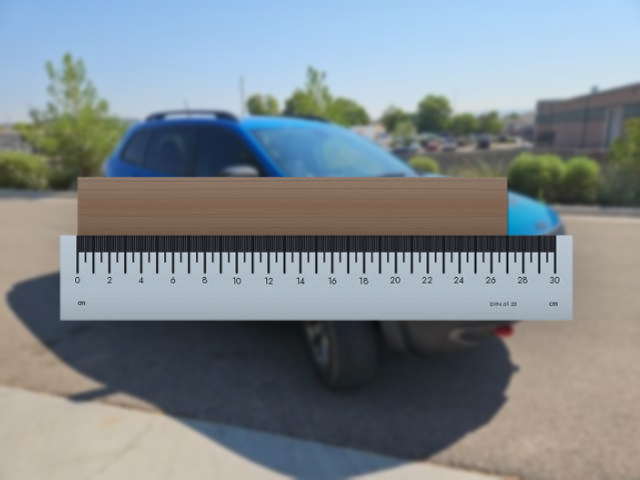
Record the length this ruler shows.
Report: 27 cm
